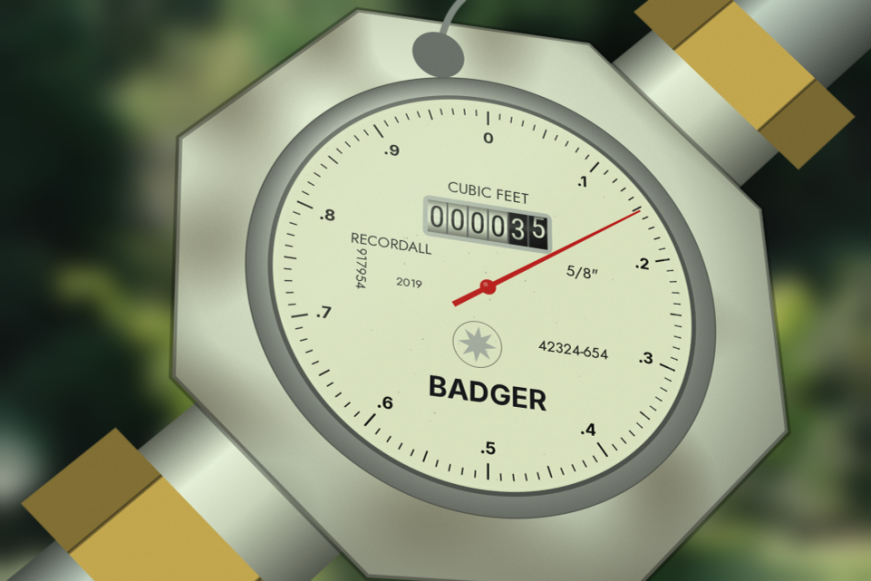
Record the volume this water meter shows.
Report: 35.15 ft³
